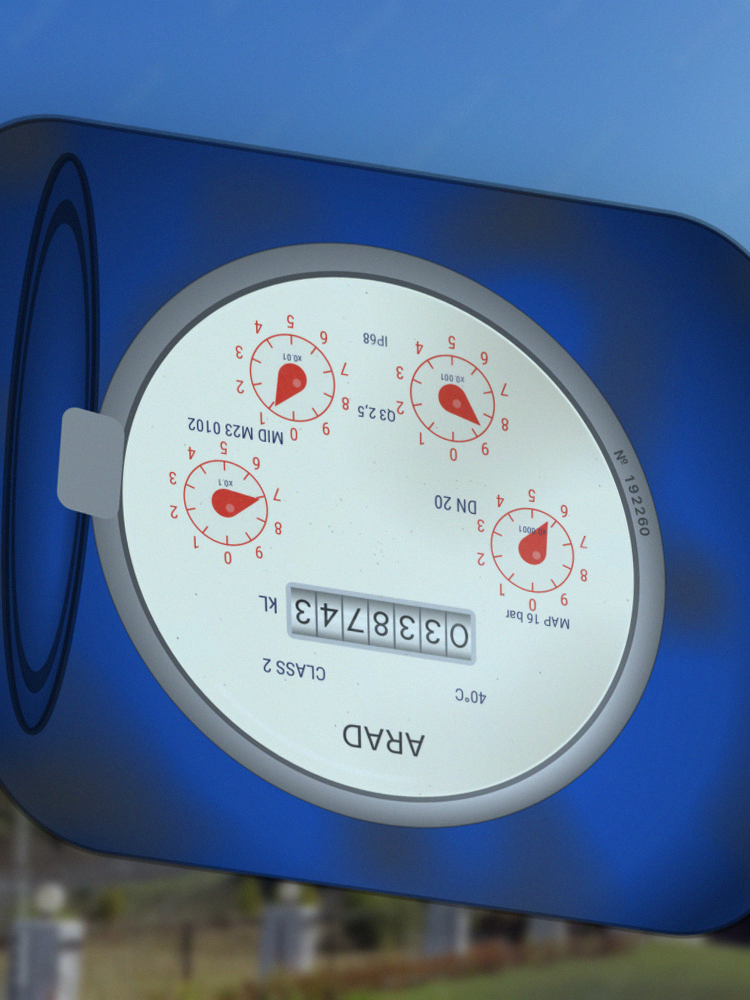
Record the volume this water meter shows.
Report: 338743.7085 kL
